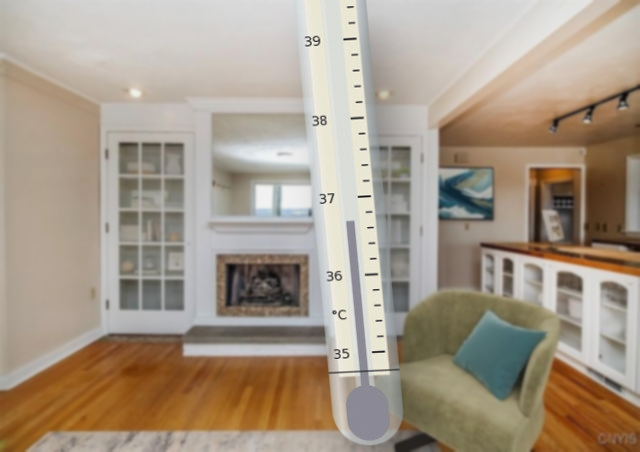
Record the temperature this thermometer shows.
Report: 36.7 °C
